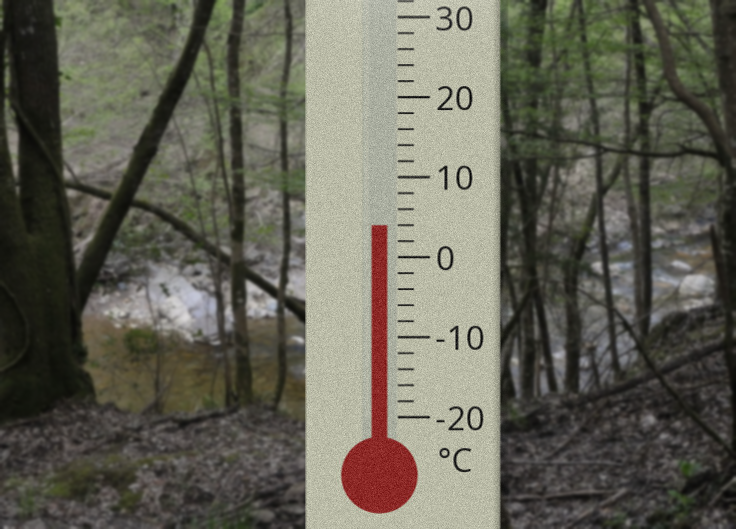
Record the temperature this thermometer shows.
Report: 4 °C
